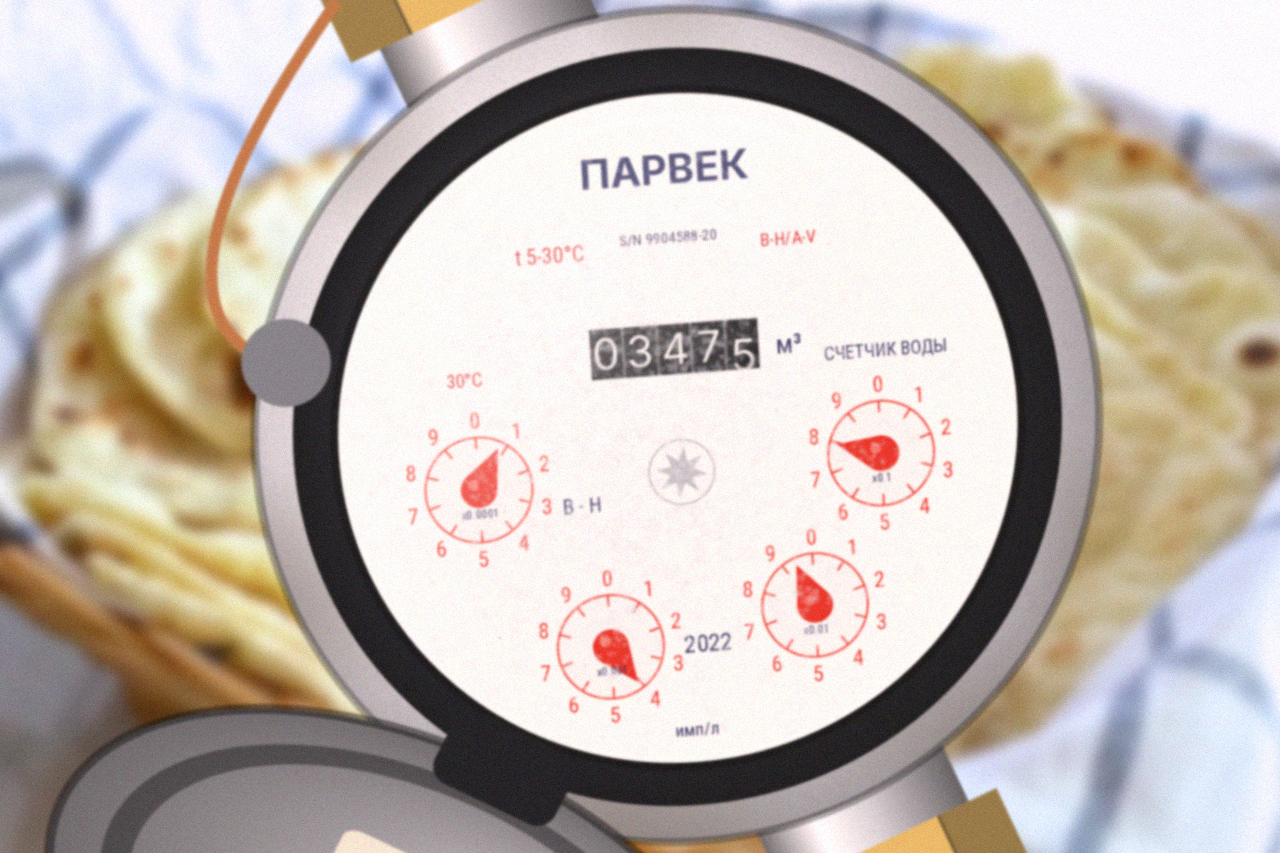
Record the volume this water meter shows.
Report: 3474.7940 m³
